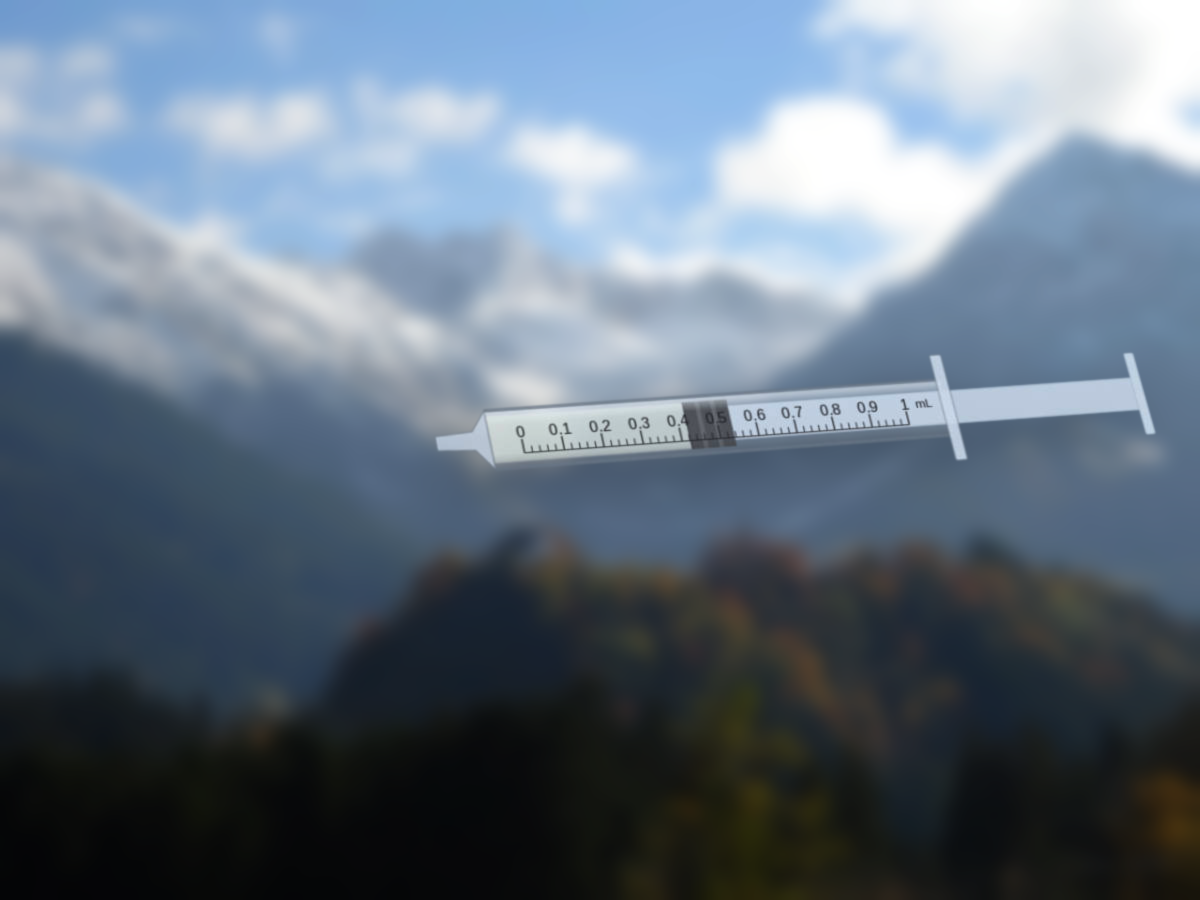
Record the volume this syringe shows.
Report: 0.42 mL
